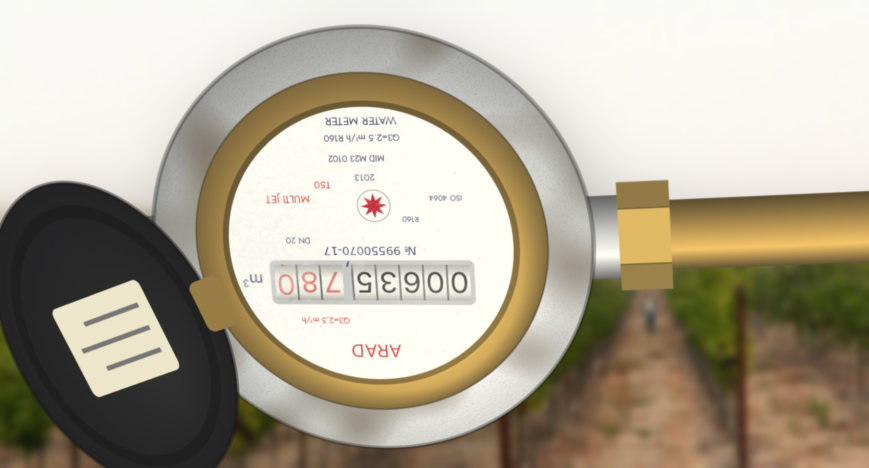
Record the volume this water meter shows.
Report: 635.780 m³
